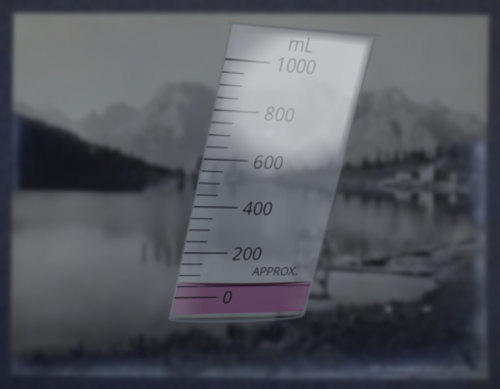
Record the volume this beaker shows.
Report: 50 mL
